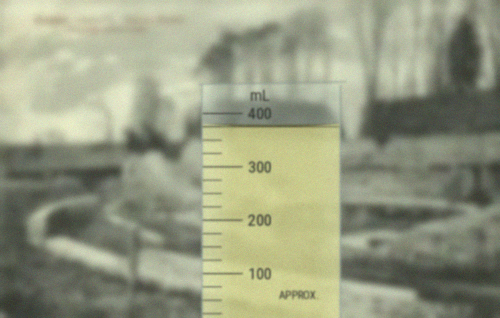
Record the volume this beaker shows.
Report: 375 mL
